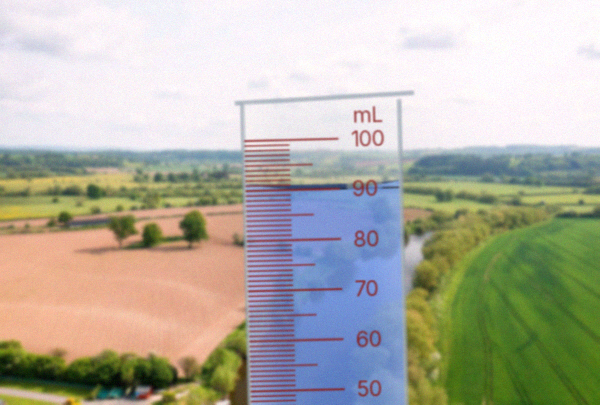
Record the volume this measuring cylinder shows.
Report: 90 mL
